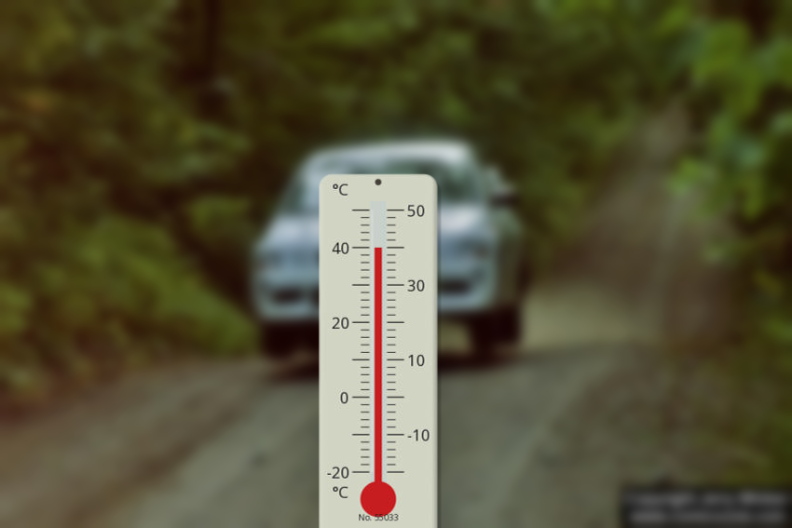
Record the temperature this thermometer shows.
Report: 40 °C
